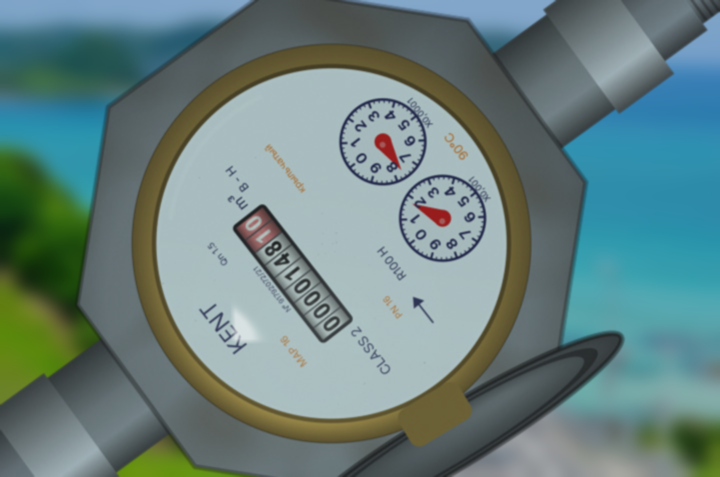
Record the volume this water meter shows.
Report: 148.1017 m³
